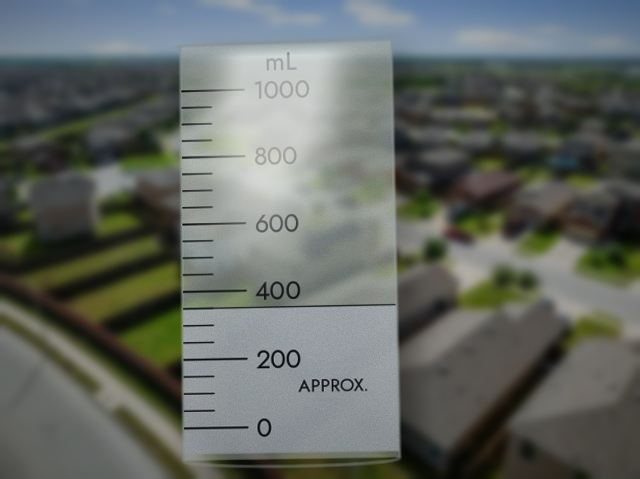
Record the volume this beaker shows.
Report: 350 mL
